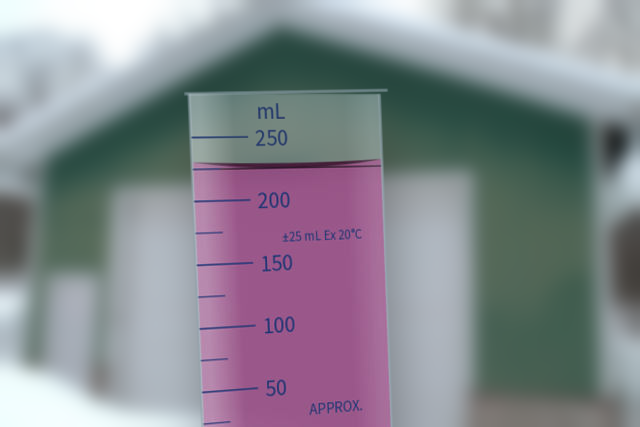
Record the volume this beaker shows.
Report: 225 mL
